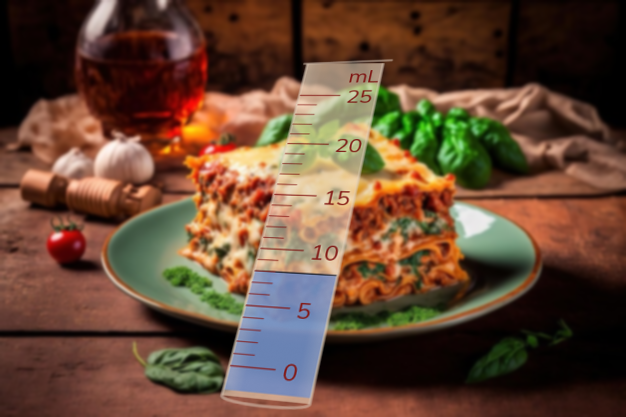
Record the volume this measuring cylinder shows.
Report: 8 mL
